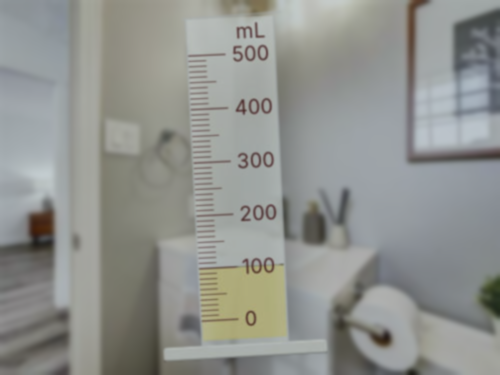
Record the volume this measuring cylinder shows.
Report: 100 mL
